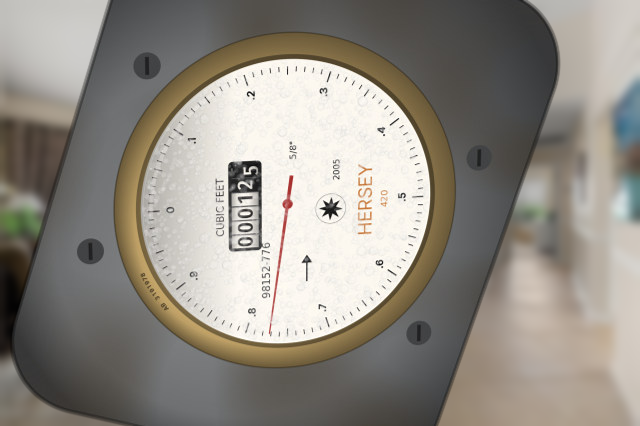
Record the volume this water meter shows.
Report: 124.77 ft³
